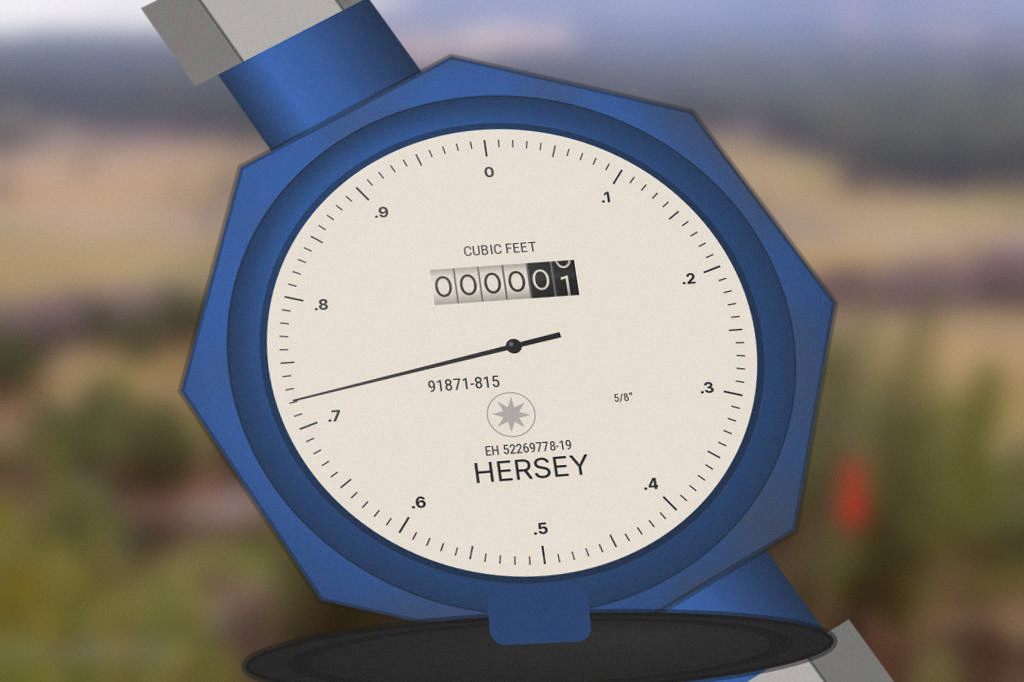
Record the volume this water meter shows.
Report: 0.72 ft³
